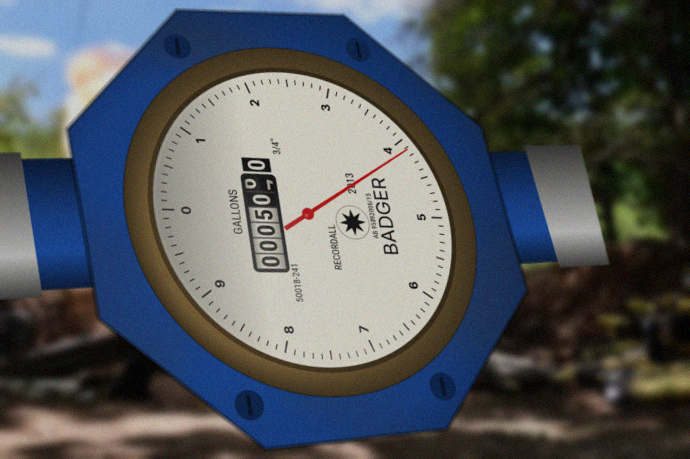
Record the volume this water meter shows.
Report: 5064.1 gal
